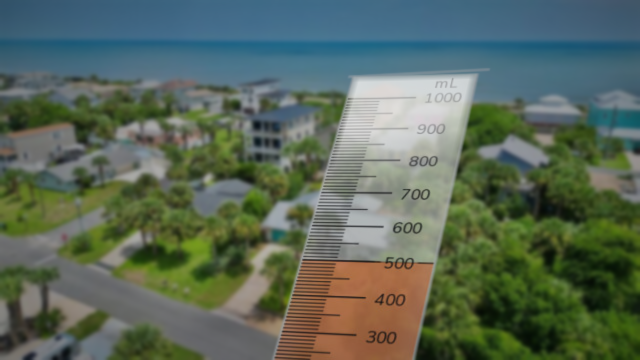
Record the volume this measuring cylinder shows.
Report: 500 mL
